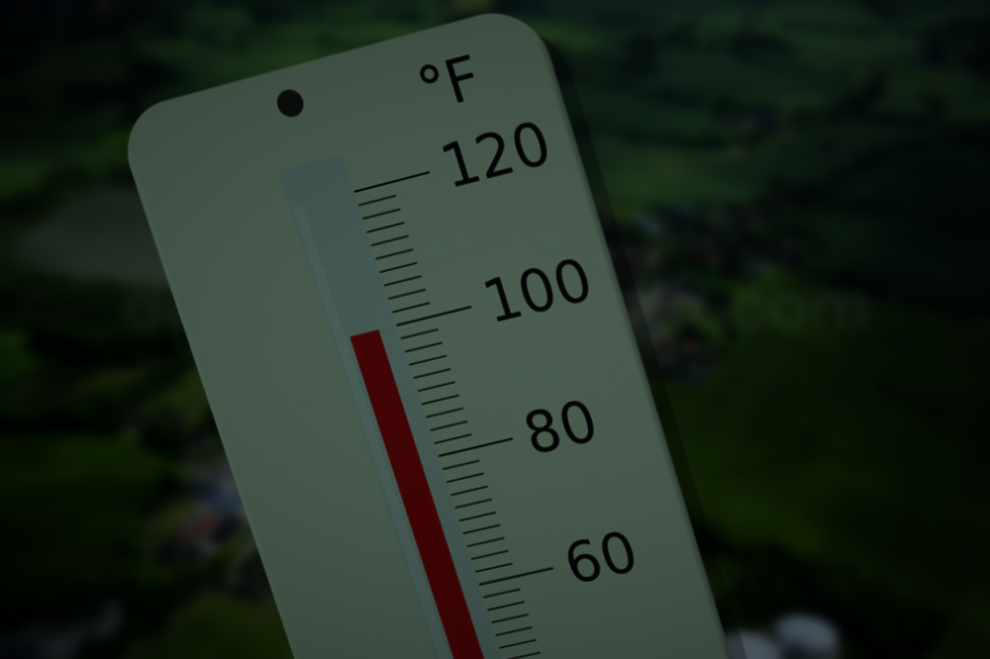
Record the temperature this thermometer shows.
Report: 100 °F
